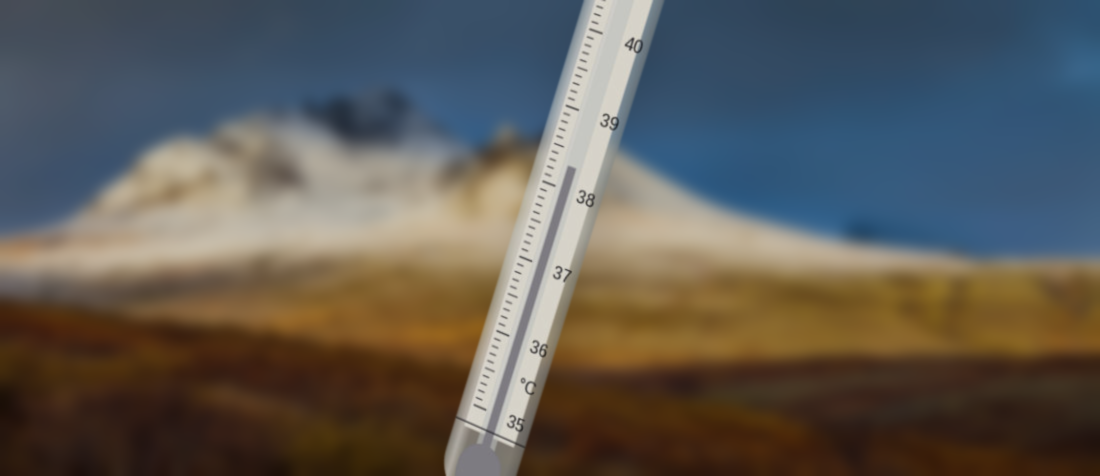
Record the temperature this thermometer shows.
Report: 38.3 °C
